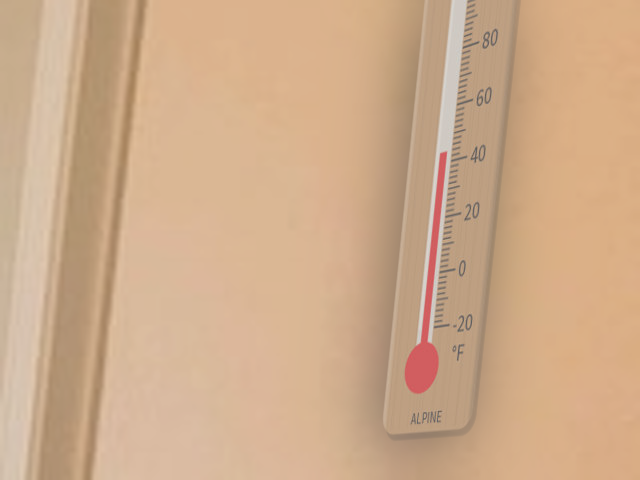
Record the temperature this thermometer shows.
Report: 44 °F
